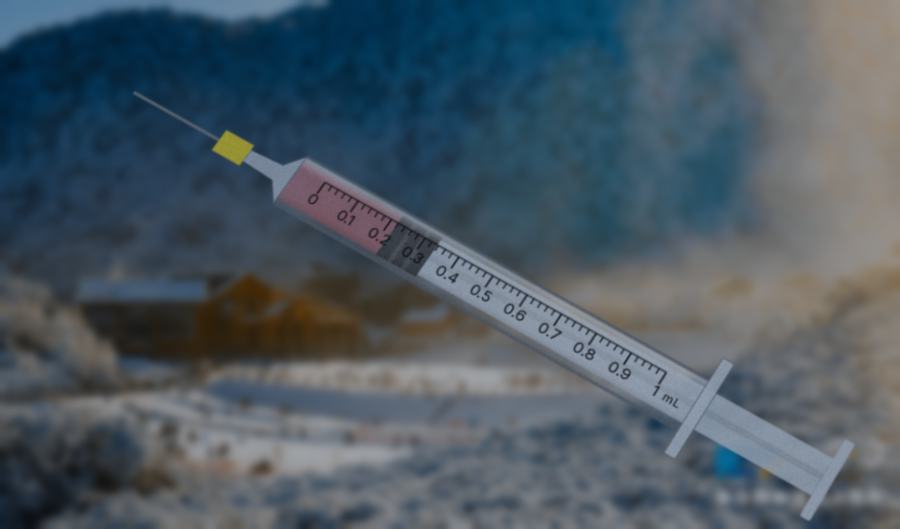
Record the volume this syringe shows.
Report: 0.22 mL
